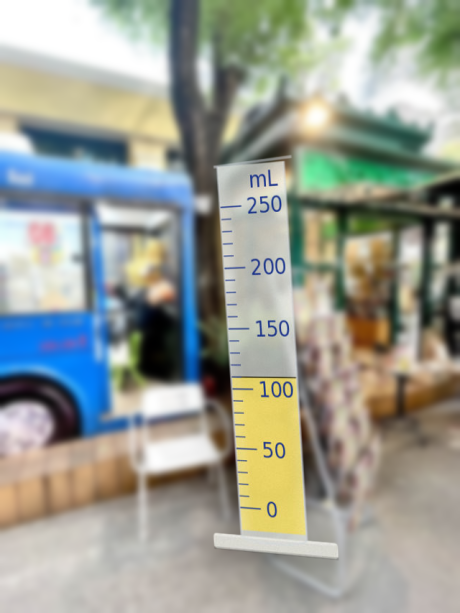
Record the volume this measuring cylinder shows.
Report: 110 mL
